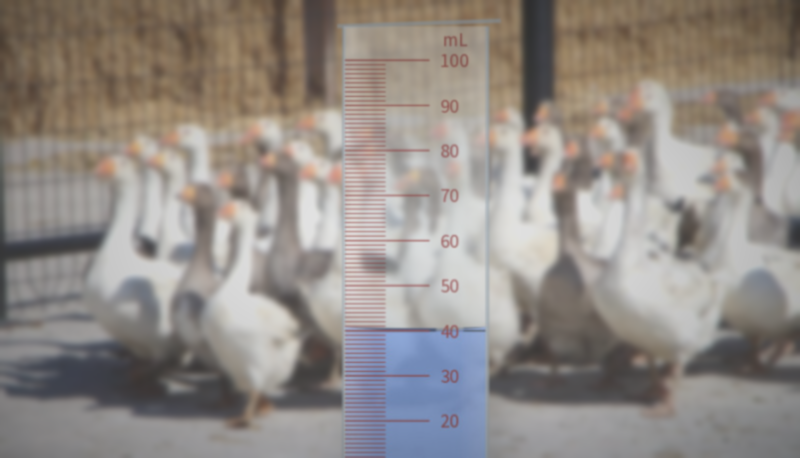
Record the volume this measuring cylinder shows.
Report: 40 mL
